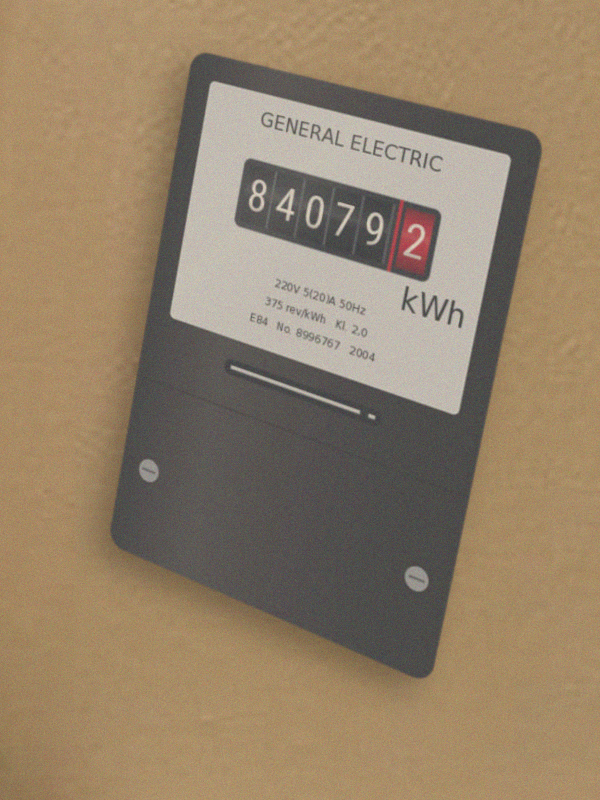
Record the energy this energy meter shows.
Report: 84079.2 kWh
